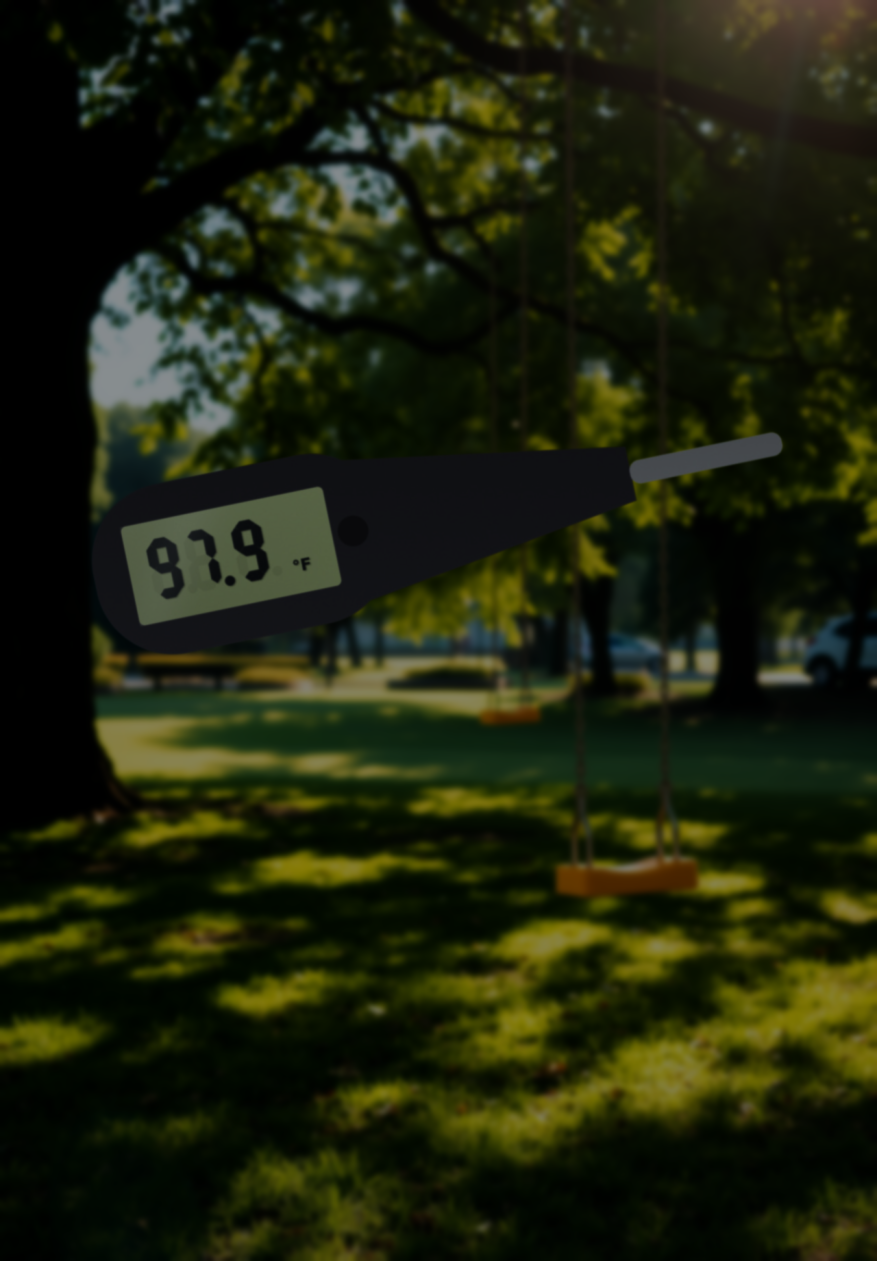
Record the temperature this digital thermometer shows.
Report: 97.9 °F
